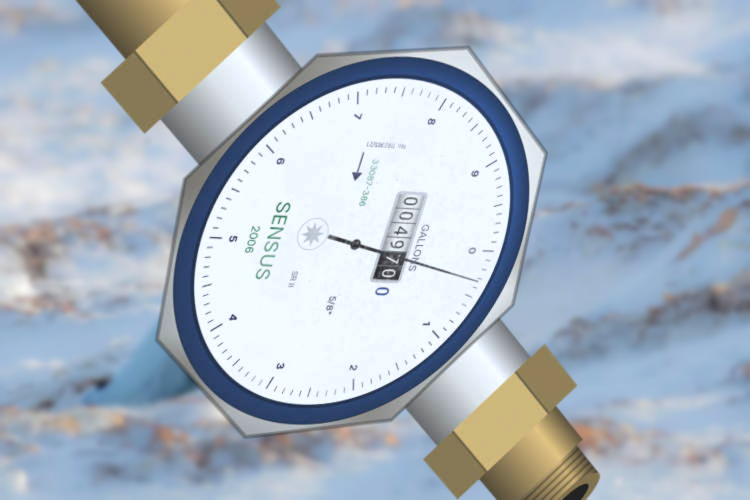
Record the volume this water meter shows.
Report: 49700.3 gal
